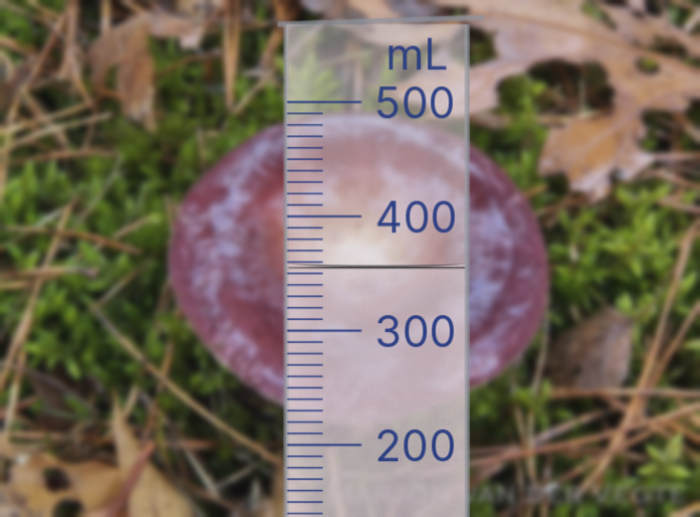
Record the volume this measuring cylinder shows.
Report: 355 mL
